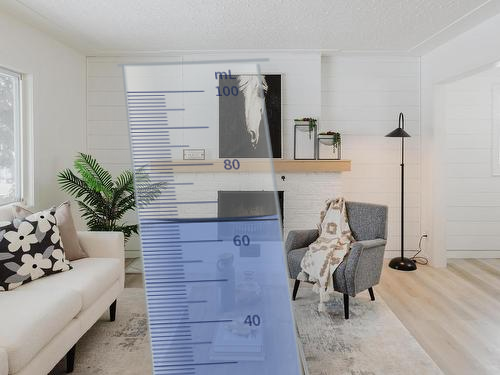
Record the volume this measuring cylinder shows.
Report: 65 mL
